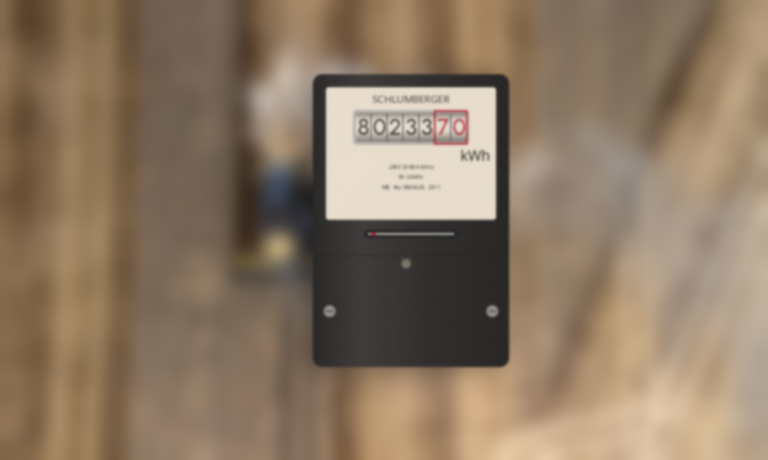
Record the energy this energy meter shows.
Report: 80233.70 kWh
